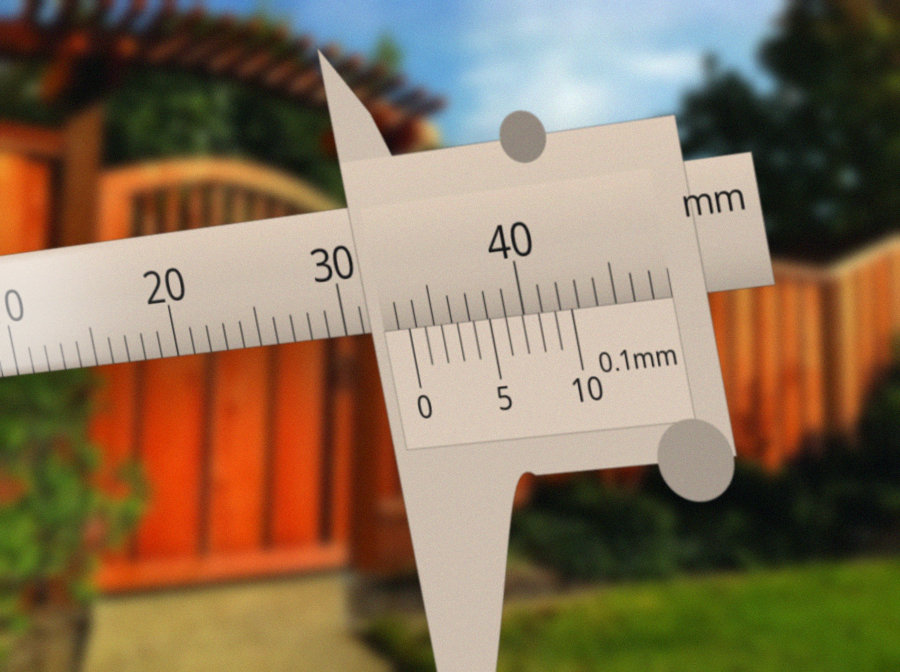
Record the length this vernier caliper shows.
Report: 33.6 mm
